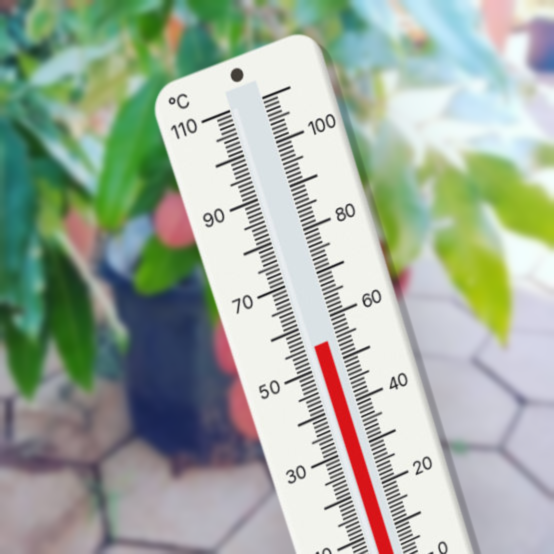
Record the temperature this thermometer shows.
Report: 55 °C
